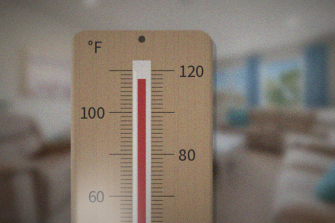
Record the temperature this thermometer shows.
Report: 116 °F
